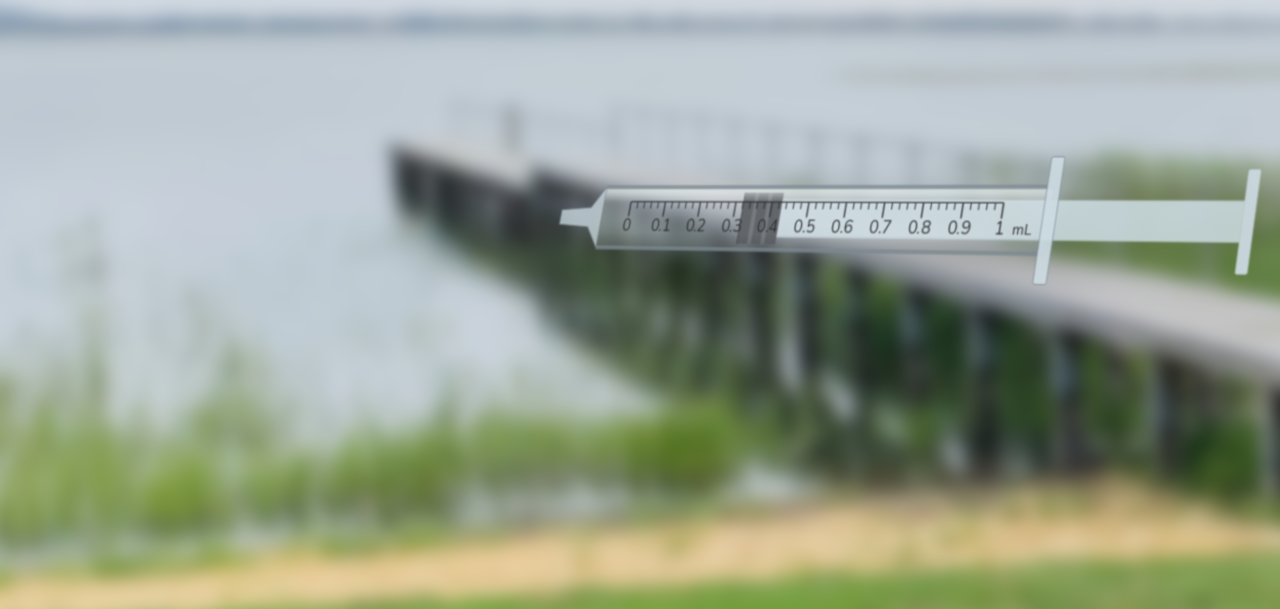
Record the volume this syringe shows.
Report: 0.32 mL
